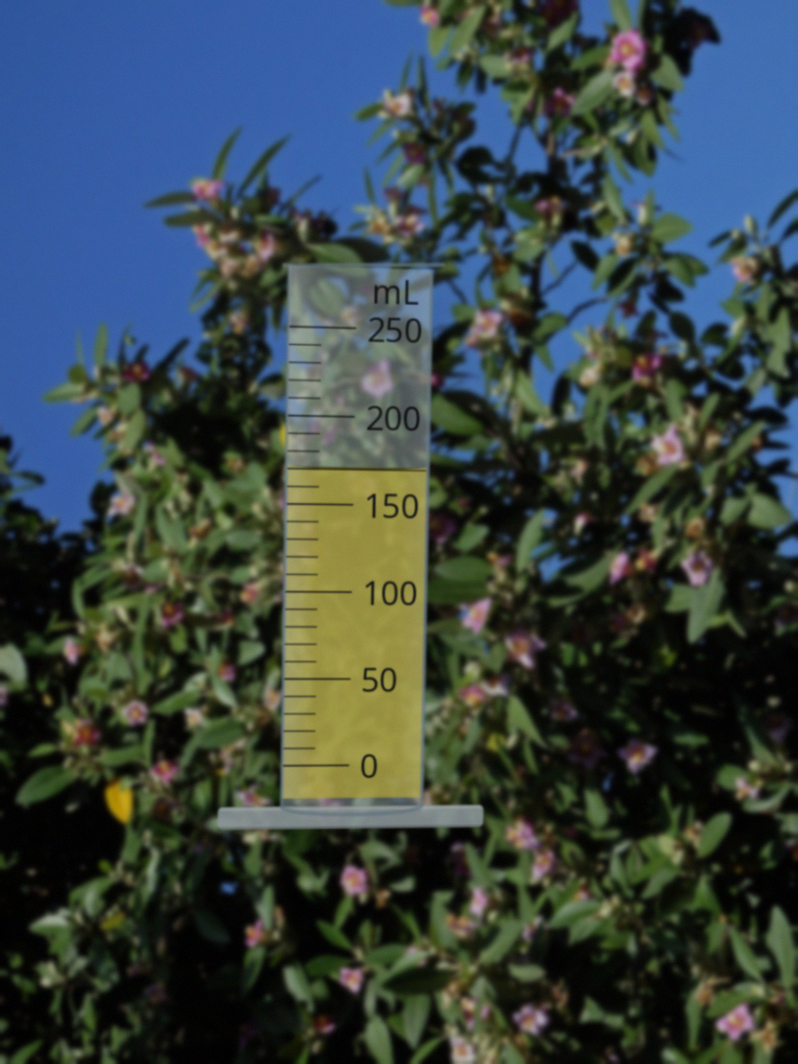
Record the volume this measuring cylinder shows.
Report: 170 mL
